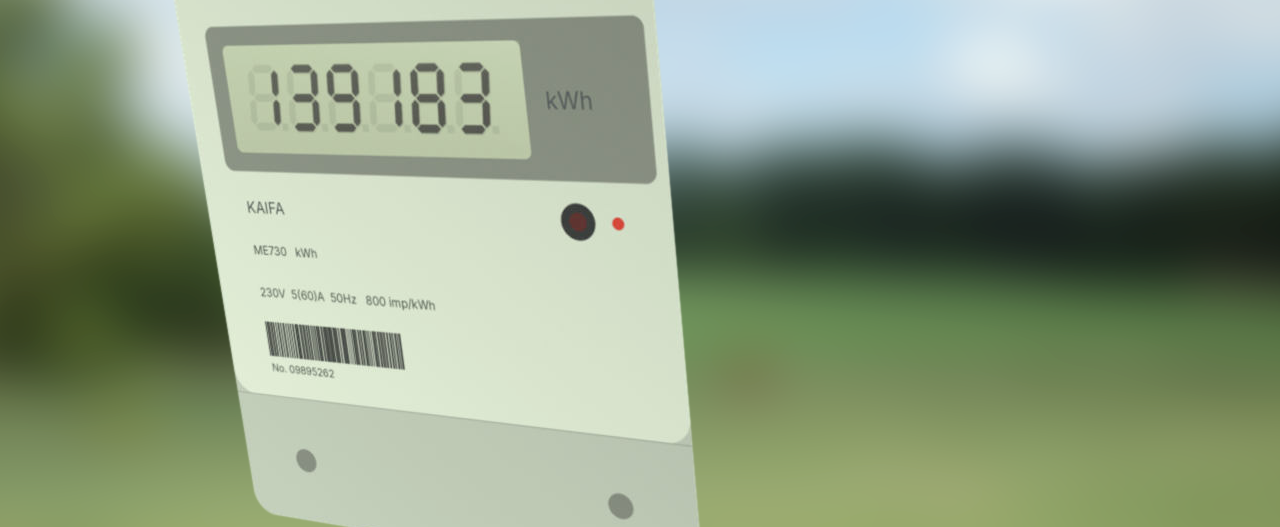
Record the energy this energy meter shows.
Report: 139183 kWh
